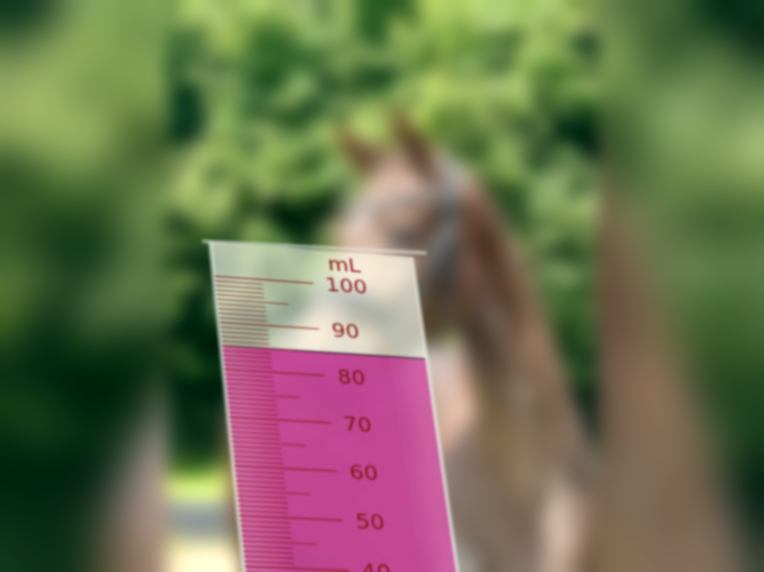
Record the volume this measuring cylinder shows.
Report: 85 mL
